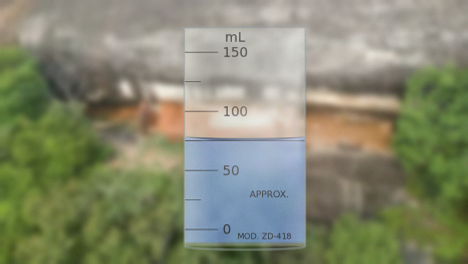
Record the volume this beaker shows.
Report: 75 mL
